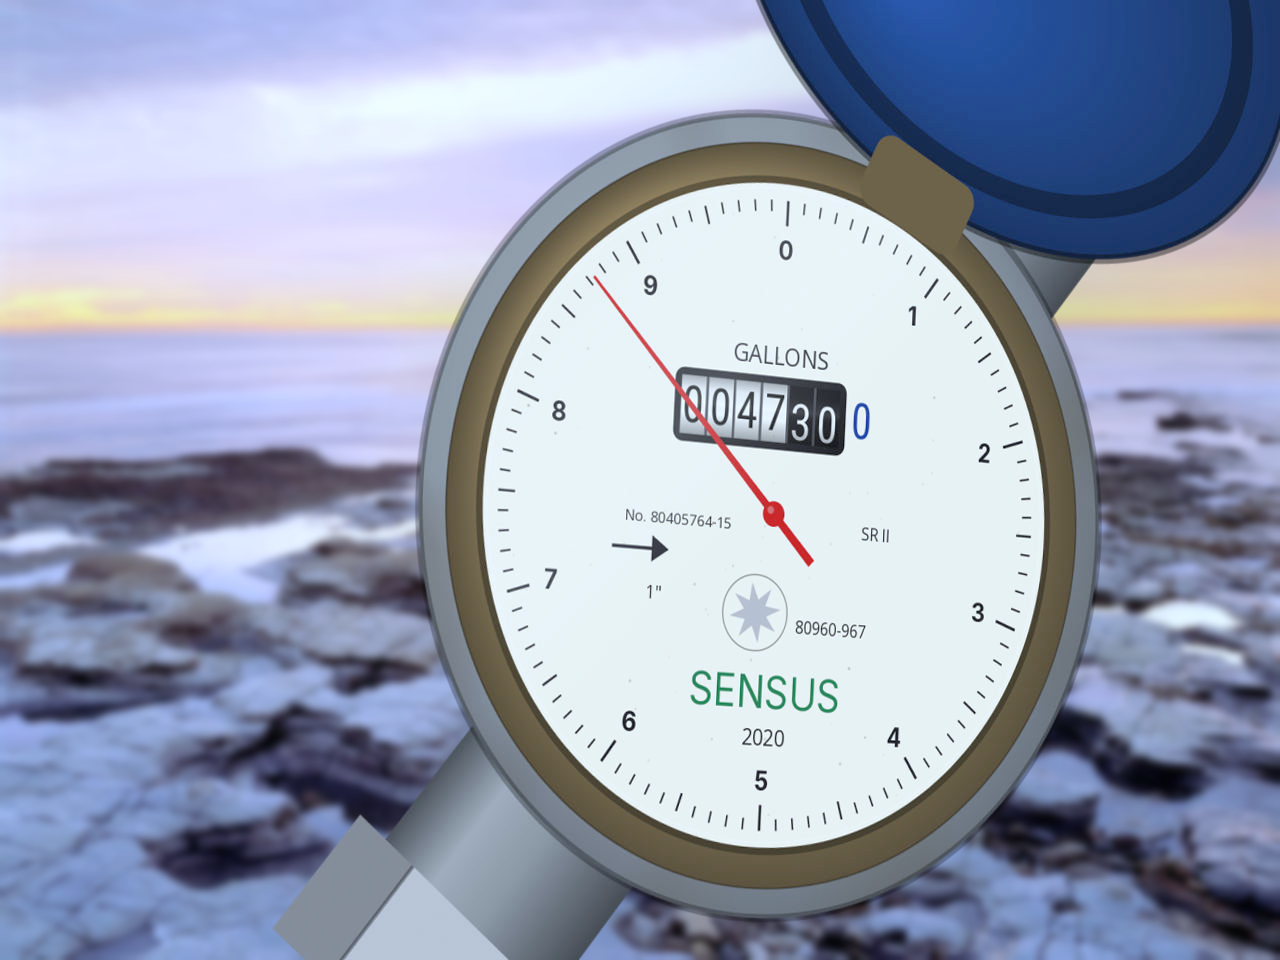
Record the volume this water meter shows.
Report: 47298.7 gal
